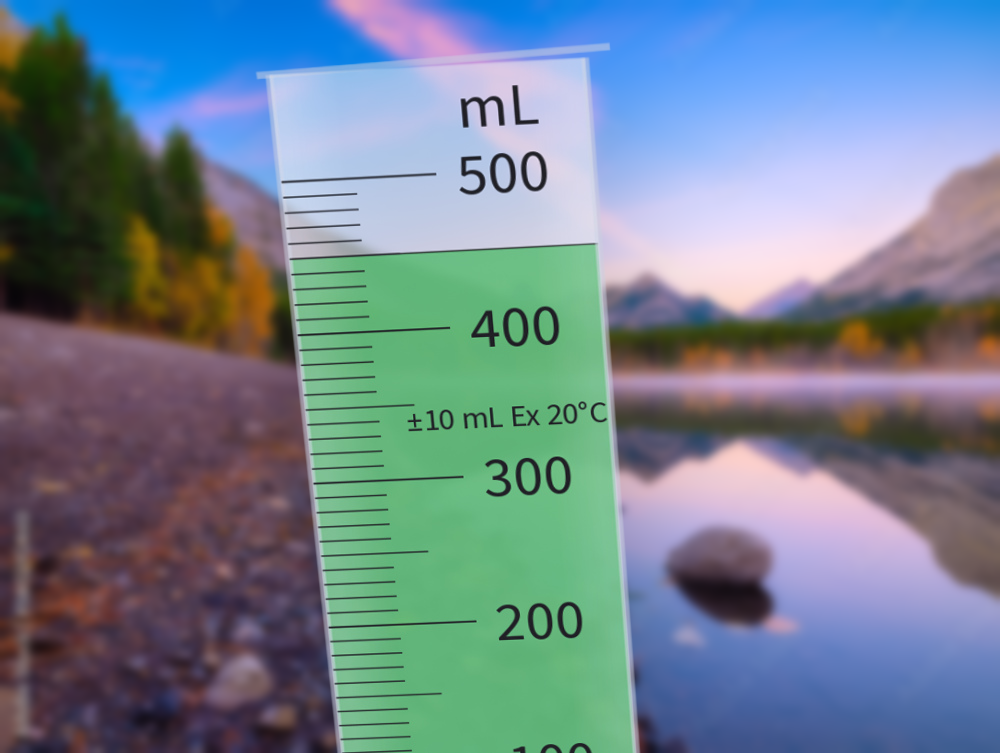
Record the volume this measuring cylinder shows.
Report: 450 mL
